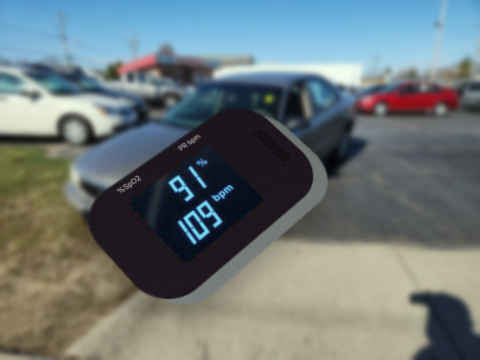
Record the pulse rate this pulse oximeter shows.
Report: 109 bpm
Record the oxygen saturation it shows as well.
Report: 91 %
